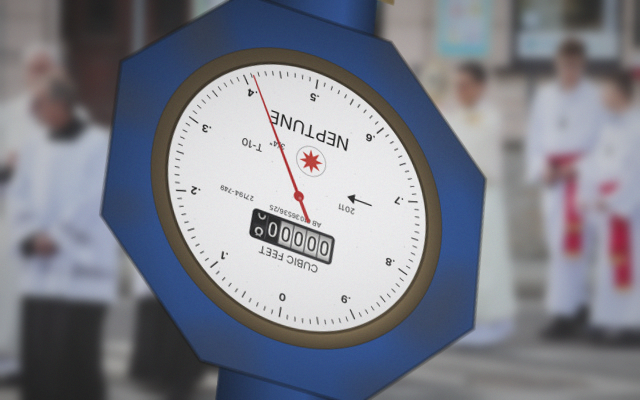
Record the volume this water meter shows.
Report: 8.41 ft³
